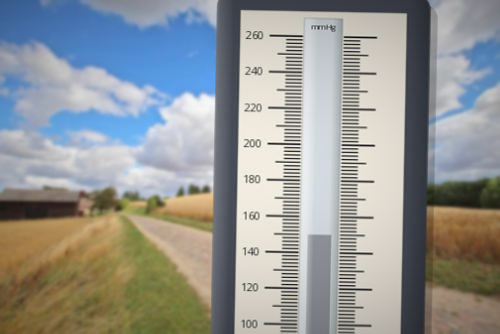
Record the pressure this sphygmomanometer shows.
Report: 150 mmHg
